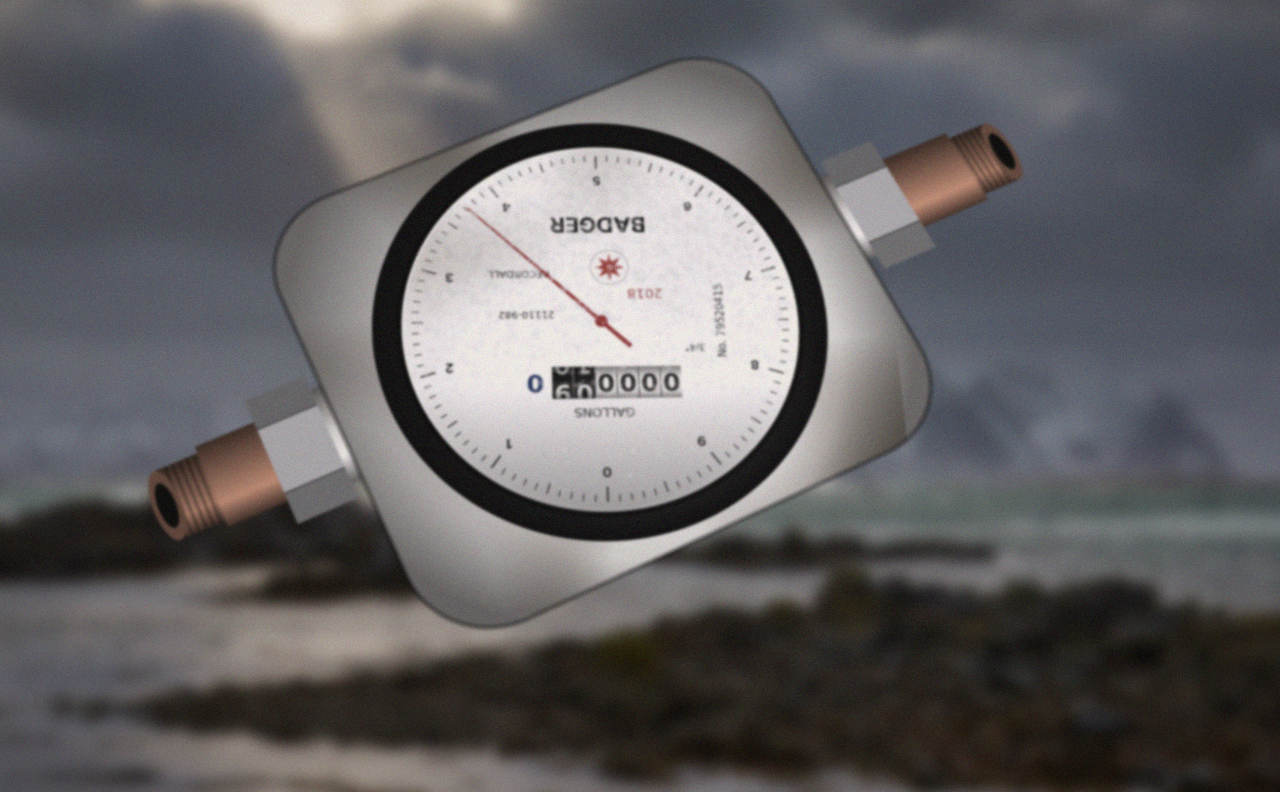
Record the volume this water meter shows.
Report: 93.7 gal
